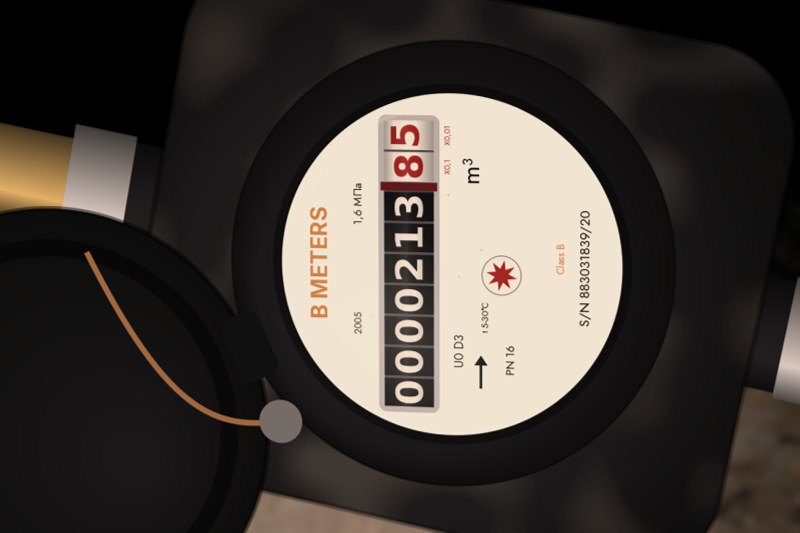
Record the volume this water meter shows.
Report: 213.85 m³
